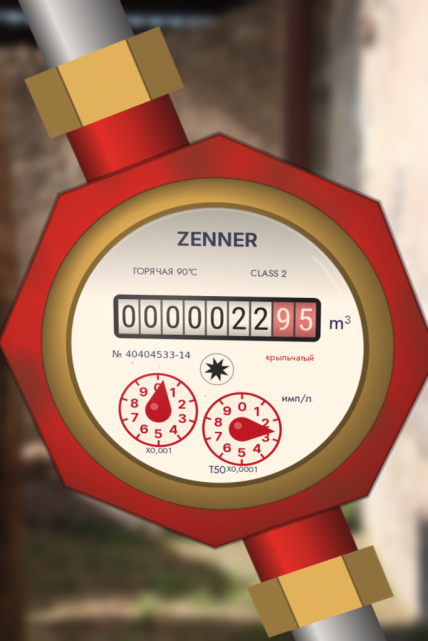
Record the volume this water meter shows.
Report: 22.9502 m³
